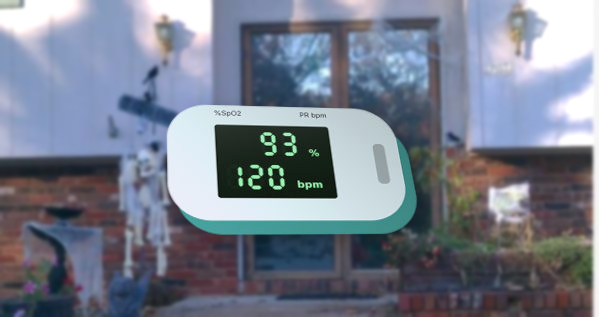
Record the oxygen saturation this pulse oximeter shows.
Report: 93 %
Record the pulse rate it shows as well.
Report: 120 bpm
